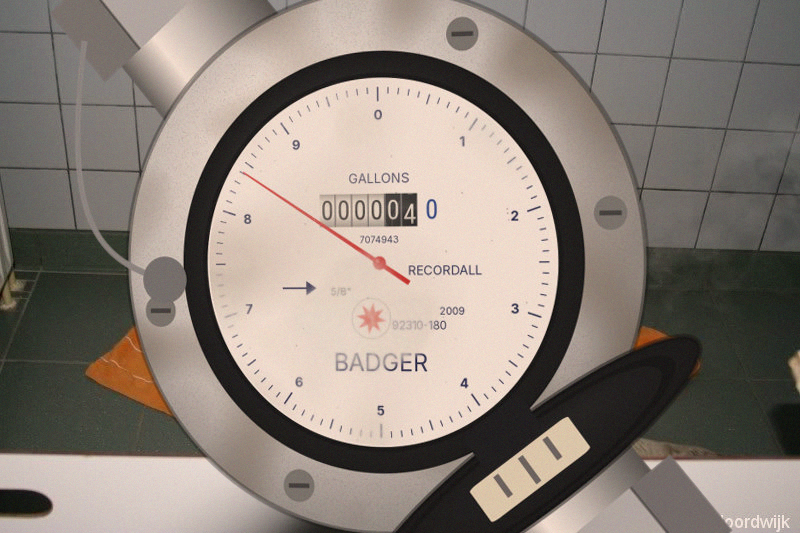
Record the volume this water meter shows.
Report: 38.4 gal
